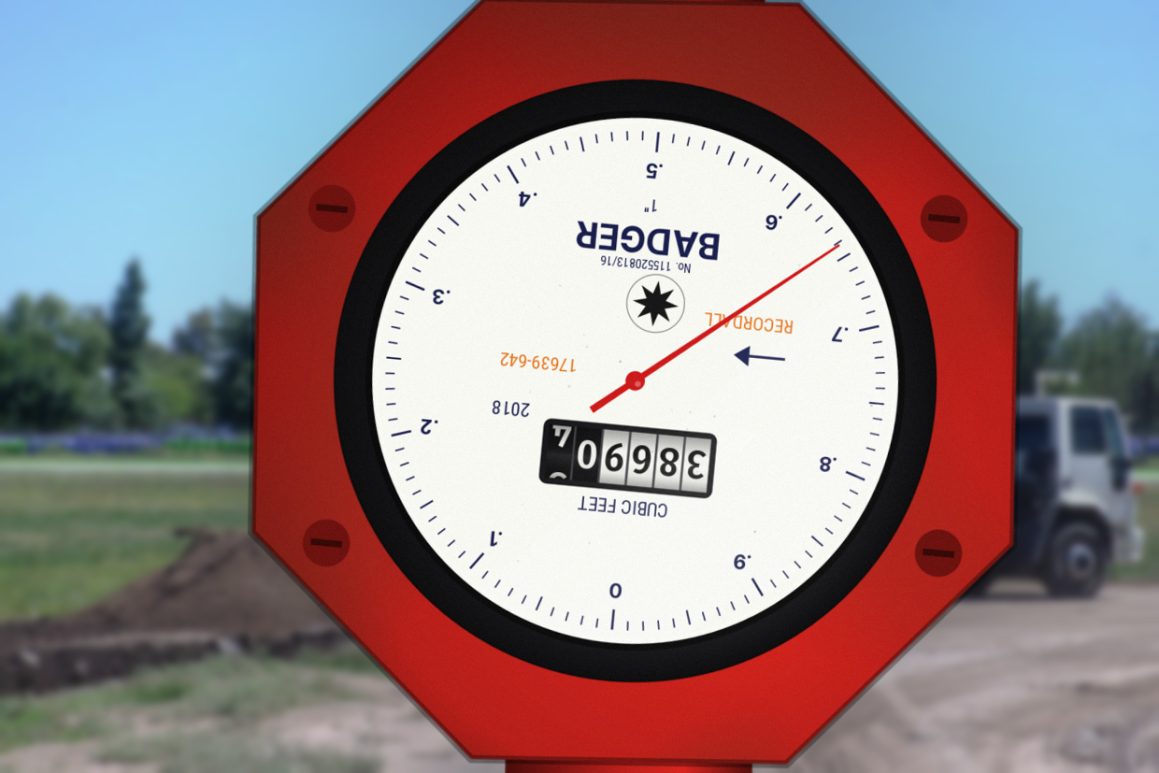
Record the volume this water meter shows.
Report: 386903.64 ft³
